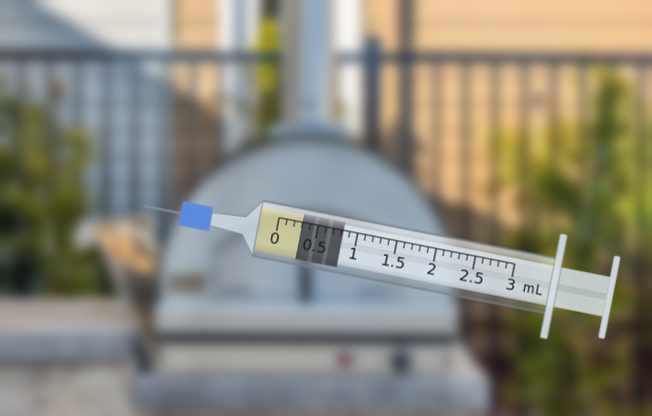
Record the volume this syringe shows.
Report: 0.3 mL
